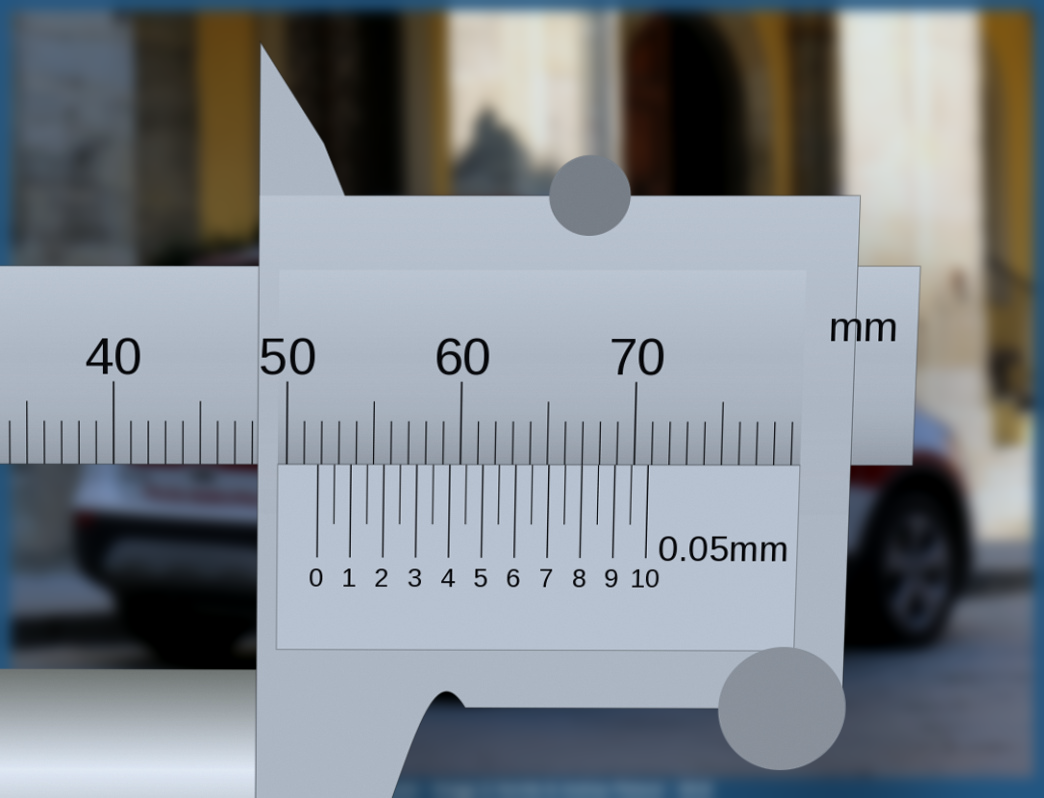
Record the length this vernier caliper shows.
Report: 51.8 mm
